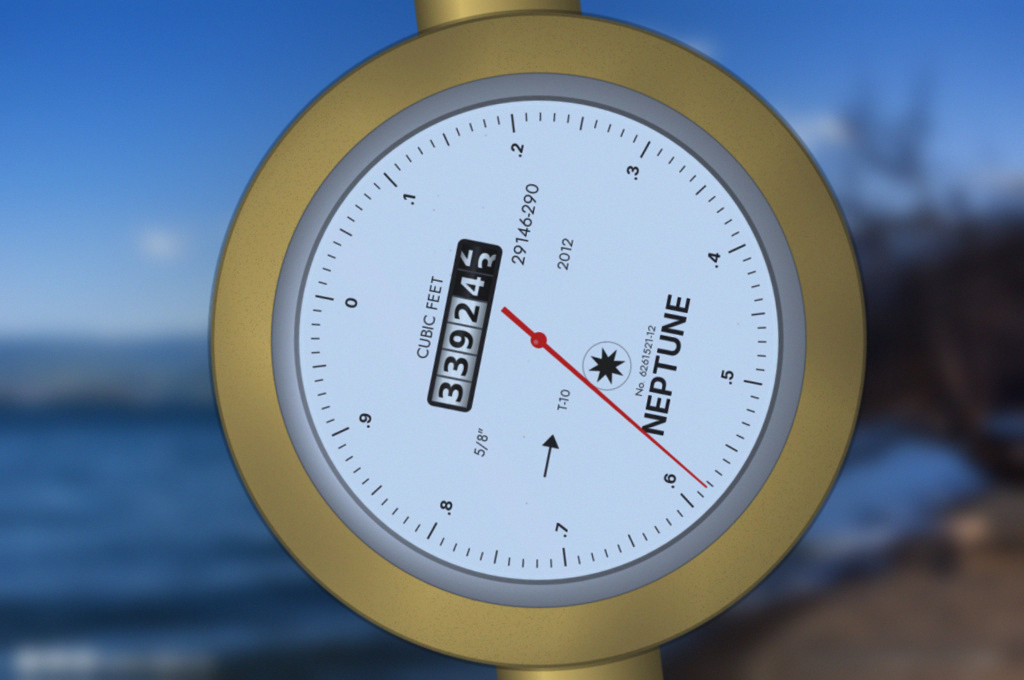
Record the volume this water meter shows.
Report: 339242.58 ft³
